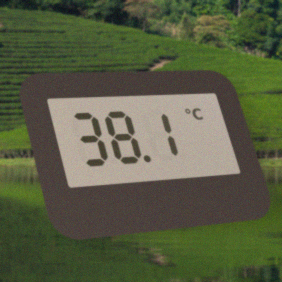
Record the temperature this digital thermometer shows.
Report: 38.1 °C
